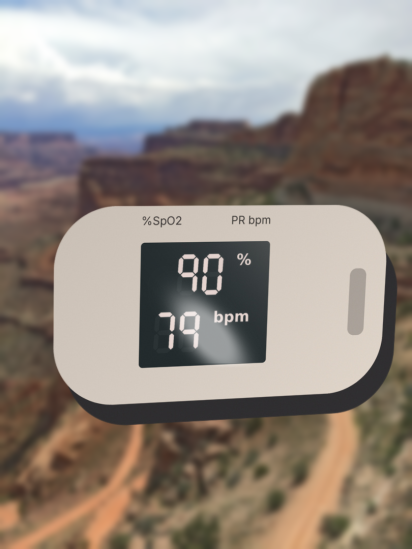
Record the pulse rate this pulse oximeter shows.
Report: 79 bpm
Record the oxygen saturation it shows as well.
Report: 90 %
